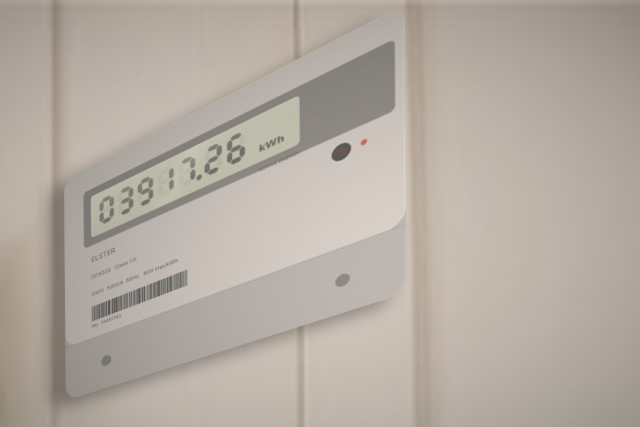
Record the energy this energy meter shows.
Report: 3917.26 kWh
